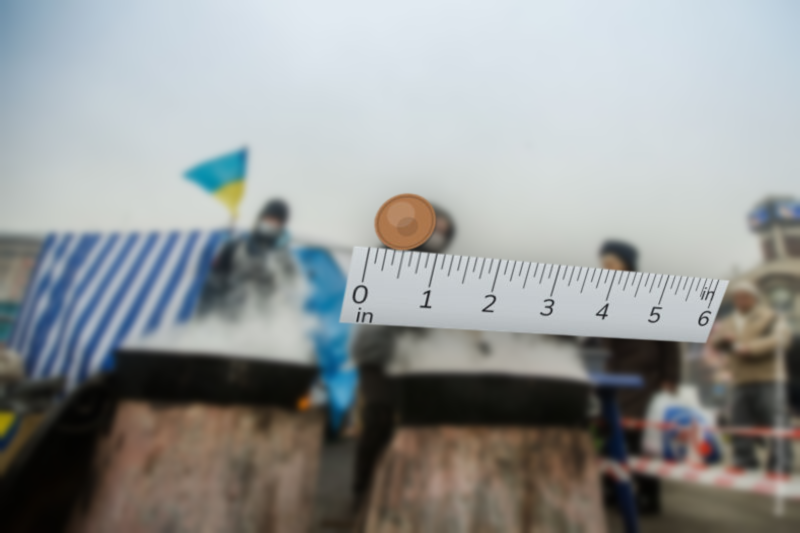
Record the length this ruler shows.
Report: 0.875 in
